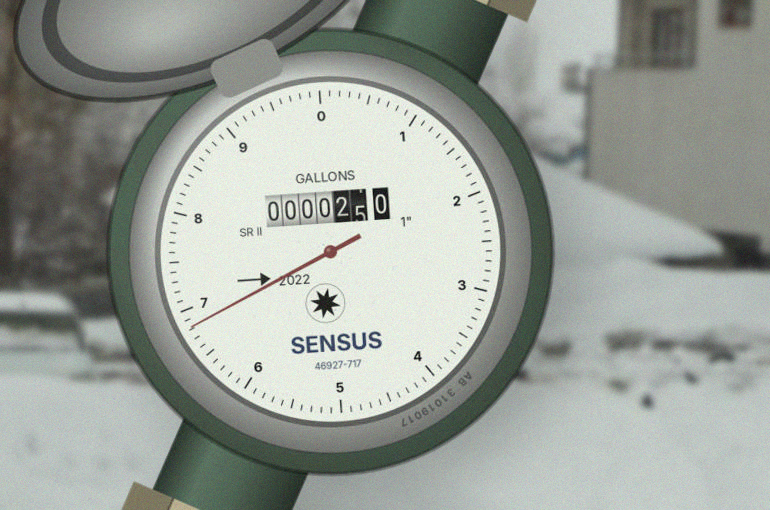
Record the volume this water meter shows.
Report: 246.8 gal
